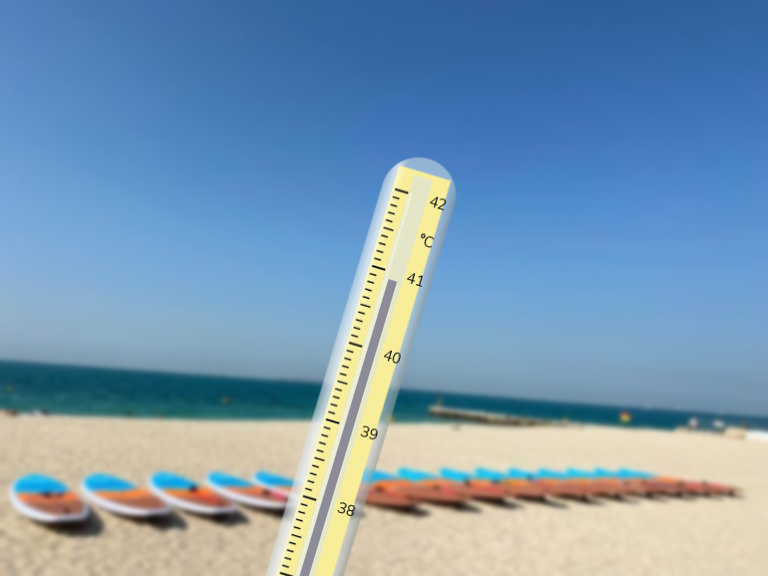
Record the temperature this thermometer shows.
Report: 40.9 °C
